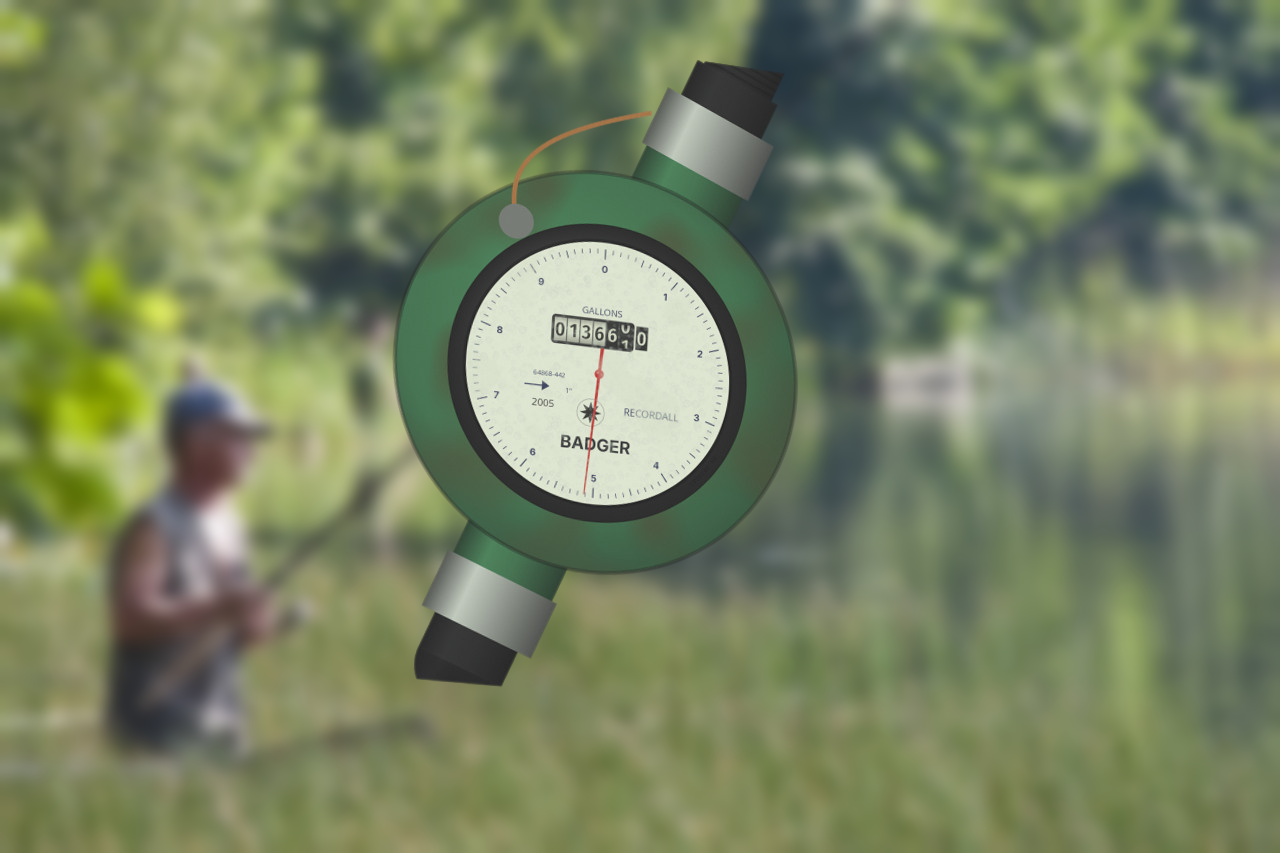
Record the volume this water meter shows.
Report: 136605.1 gal
